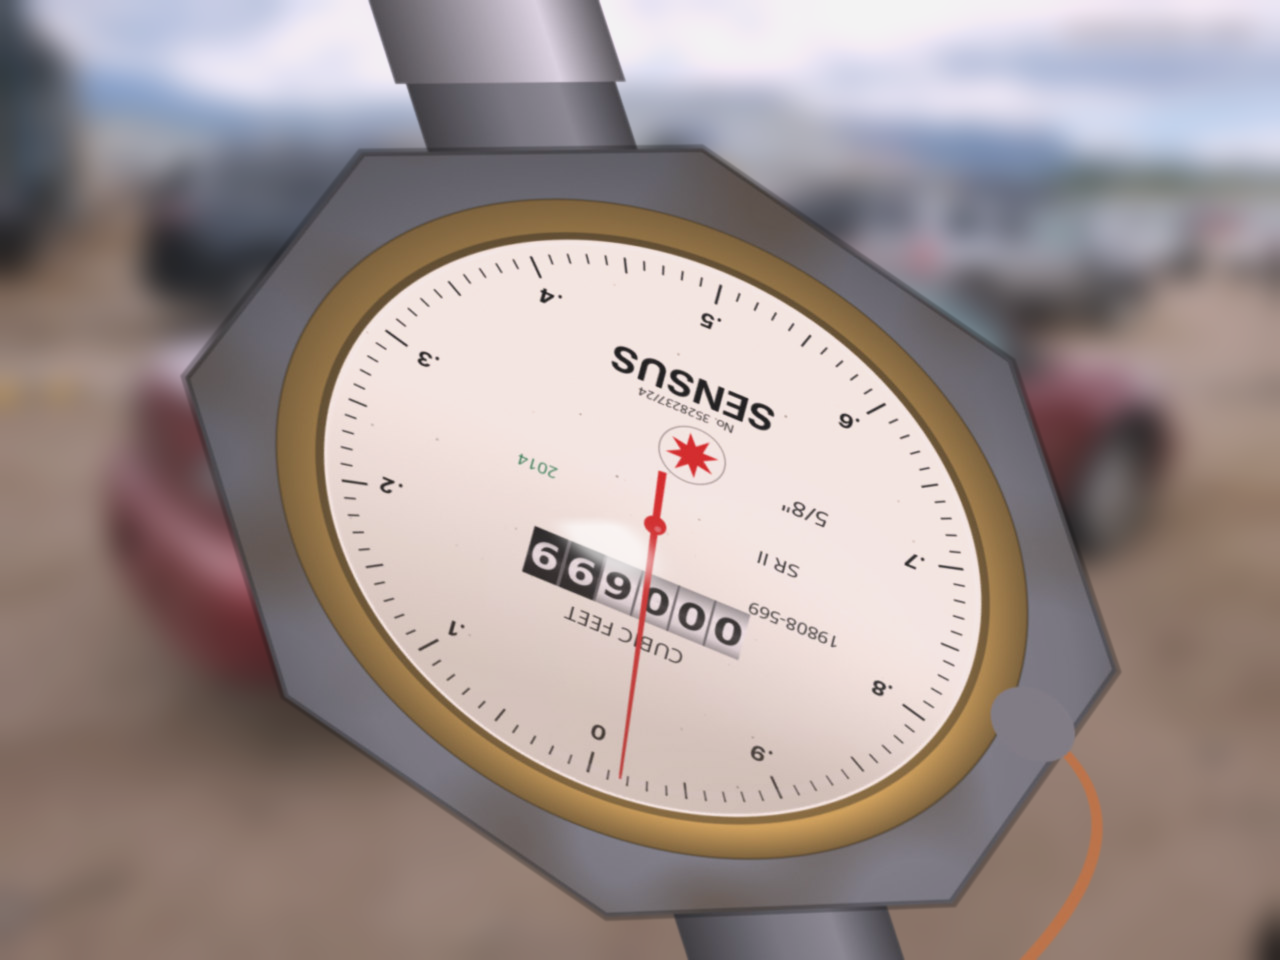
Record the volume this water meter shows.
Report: 698.98 ft³
